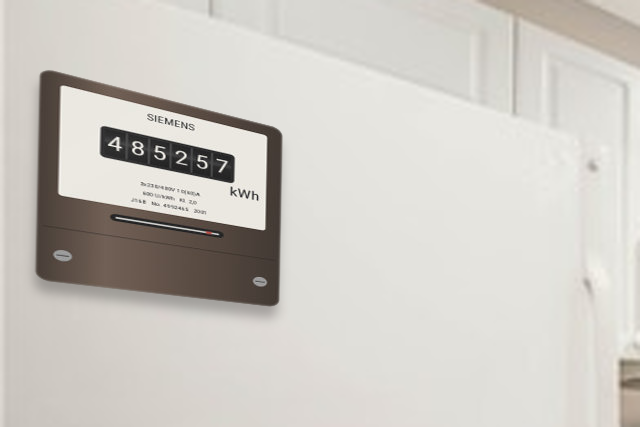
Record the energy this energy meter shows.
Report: 485257 kWh
